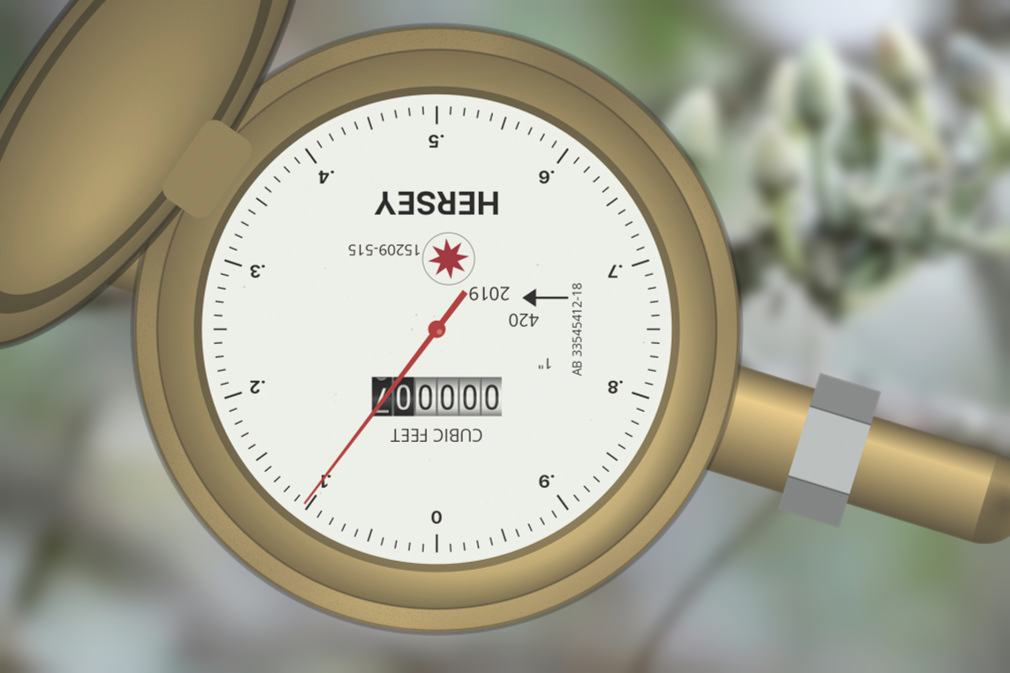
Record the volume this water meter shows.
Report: 7.10 ft³
